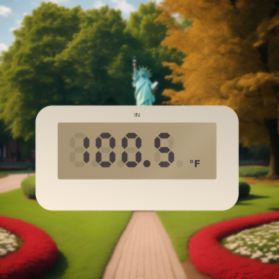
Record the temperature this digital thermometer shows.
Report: 100.5 °F
